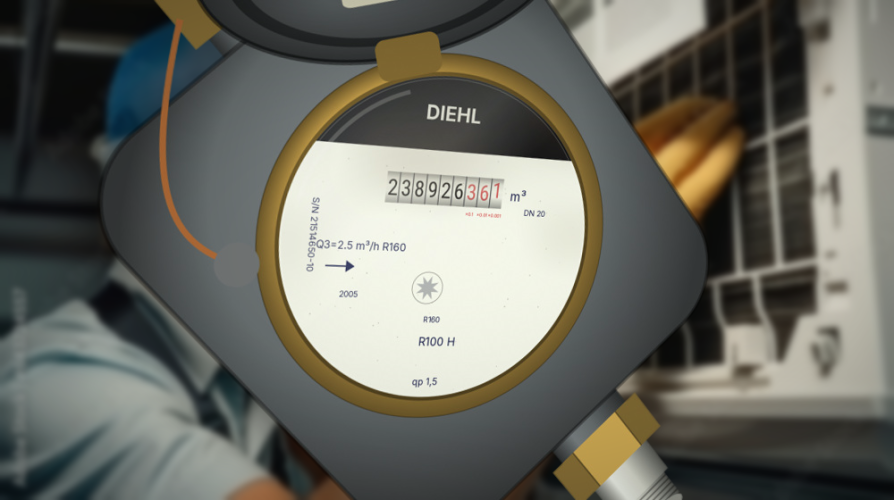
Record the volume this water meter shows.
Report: 238926.361 m³
